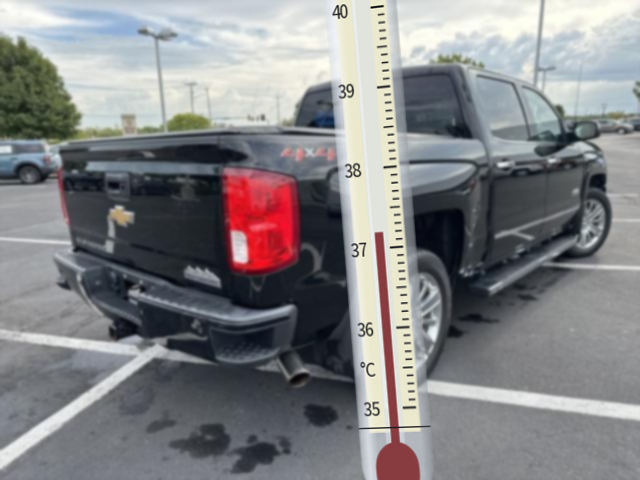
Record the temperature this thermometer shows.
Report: 37.2 °C
